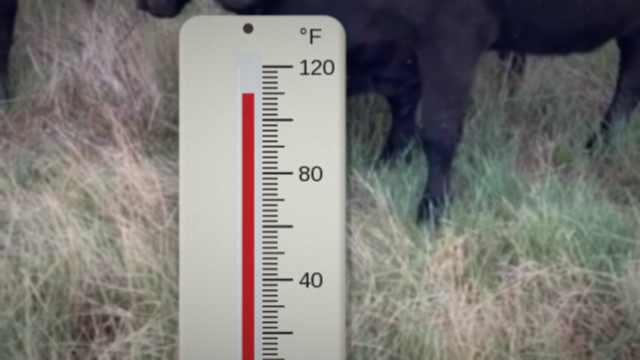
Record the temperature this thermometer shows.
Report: 110 °F
